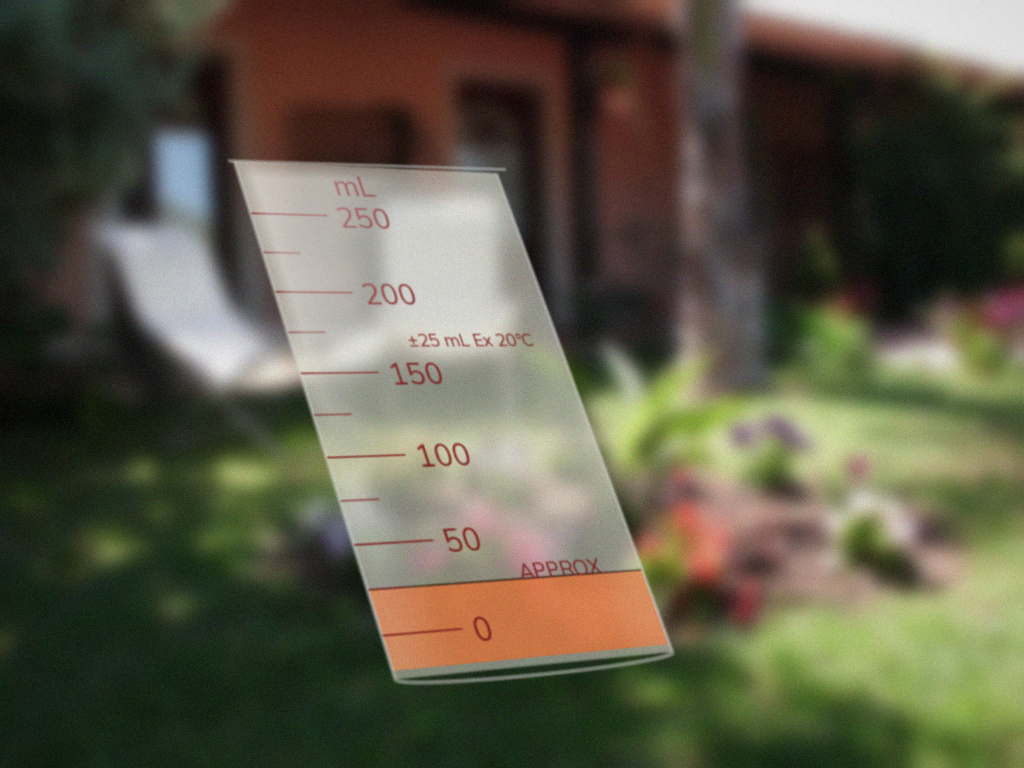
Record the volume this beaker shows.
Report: 25 mL
